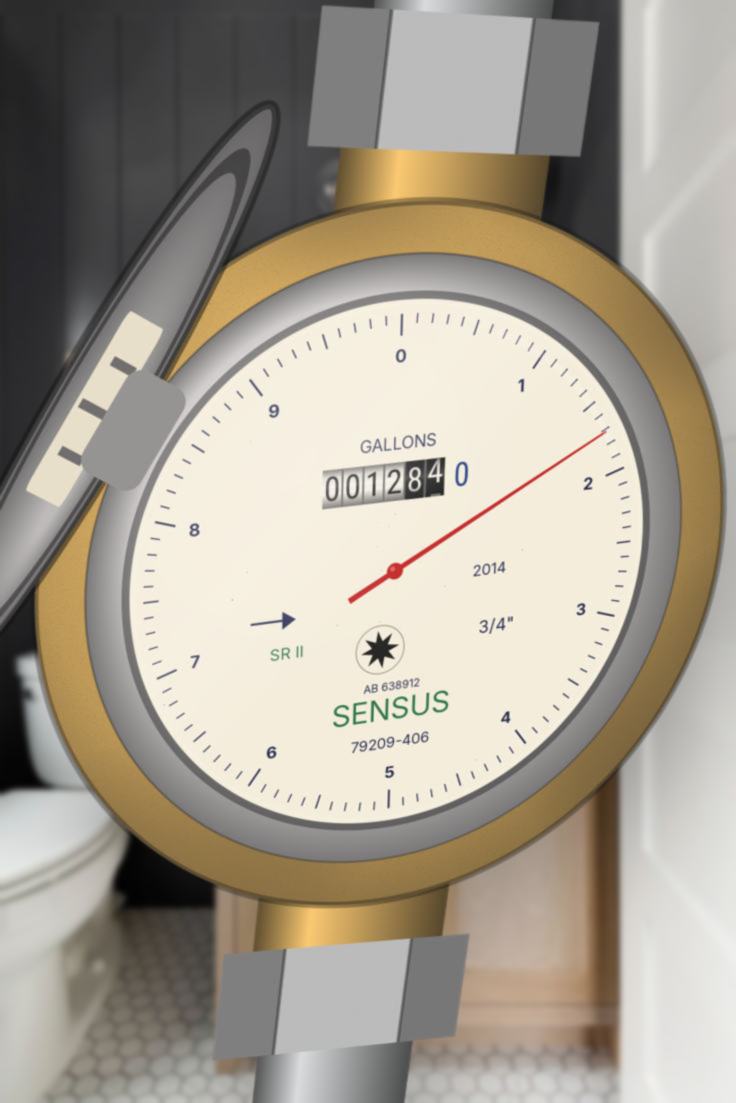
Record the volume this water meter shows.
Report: 12841.7 gal
